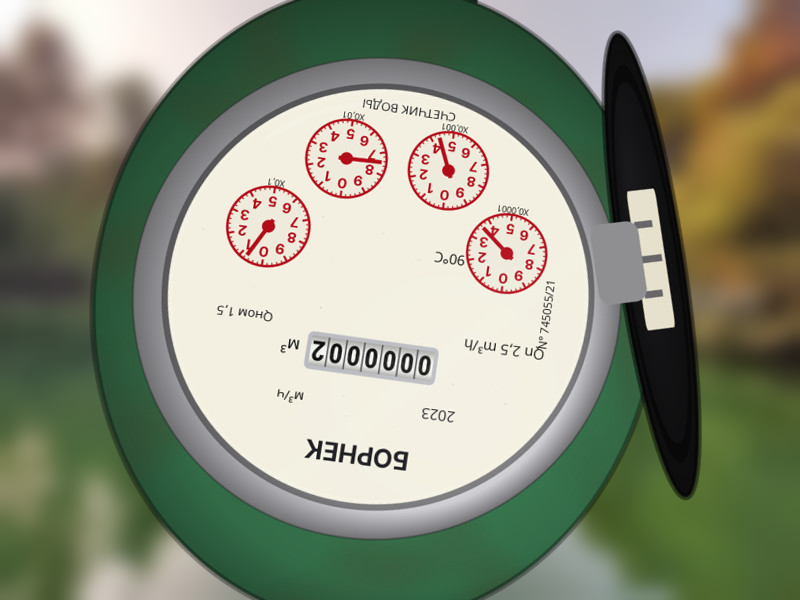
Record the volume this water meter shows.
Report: 2.0743 m³
